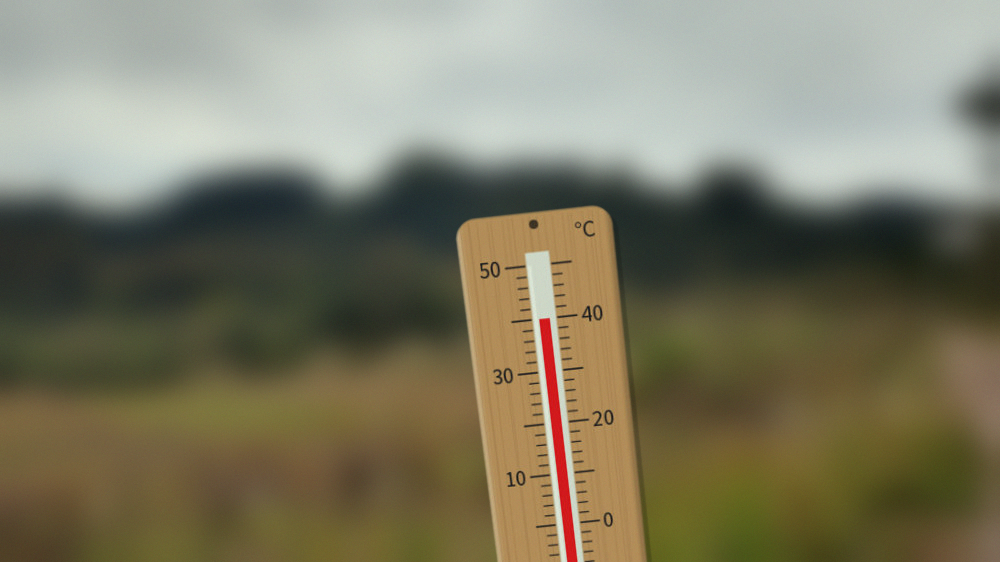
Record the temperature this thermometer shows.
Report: 40 °C
